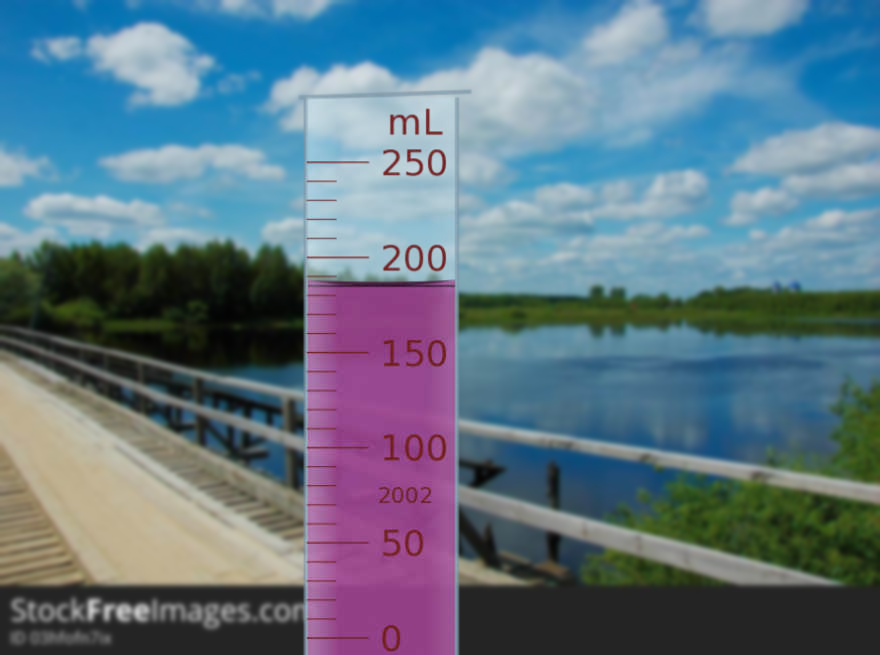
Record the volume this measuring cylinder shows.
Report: 185 mL
